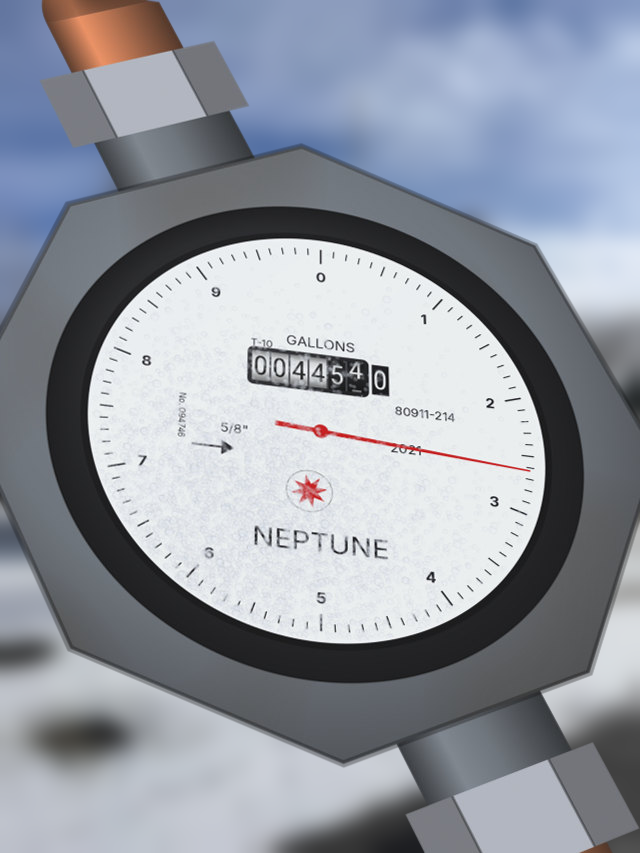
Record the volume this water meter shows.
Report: 44542.6 gal
